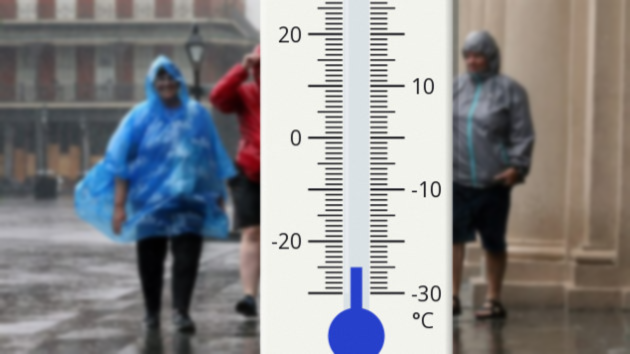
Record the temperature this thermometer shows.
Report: -25 °C
